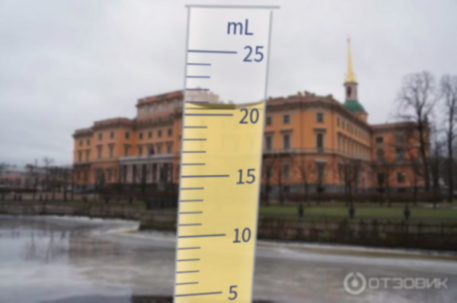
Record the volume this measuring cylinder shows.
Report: 20.5 mL
